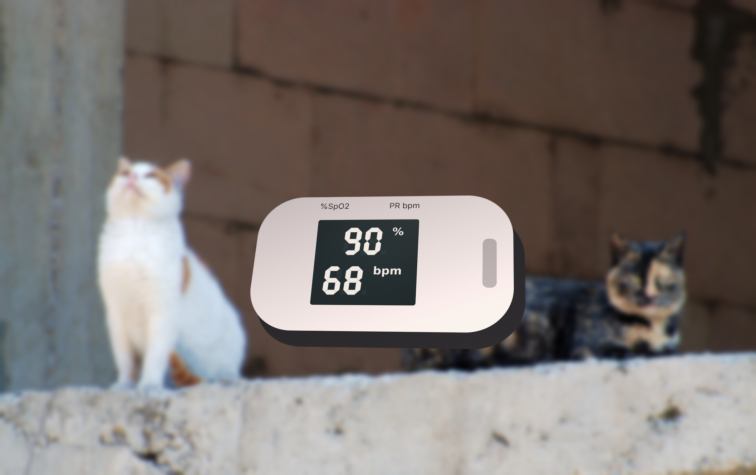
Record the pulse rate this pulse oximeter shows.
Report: 68 bpm
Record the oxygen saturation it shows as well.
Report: 90 %
